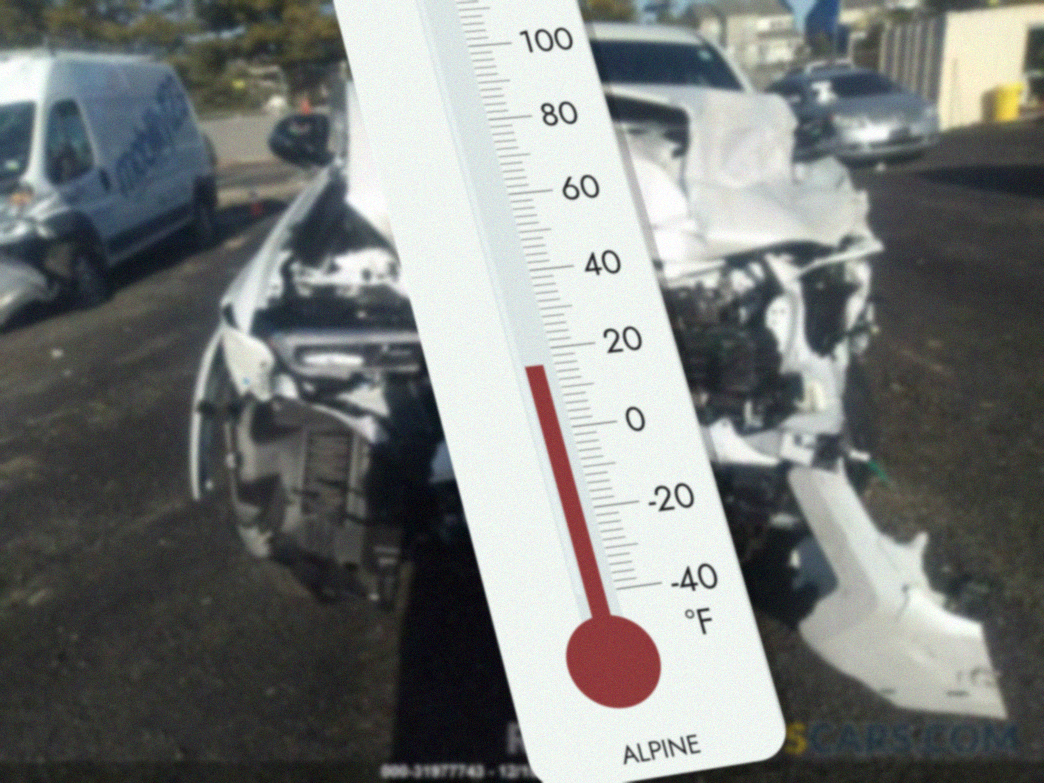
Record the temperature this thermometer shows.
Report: 16 °F
